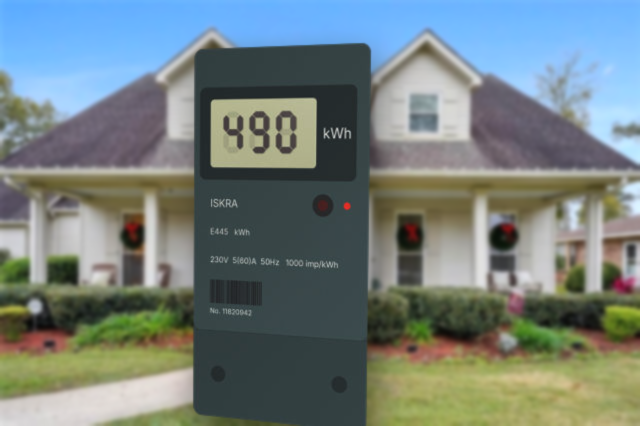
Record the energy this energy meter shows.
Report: 490 kWh
